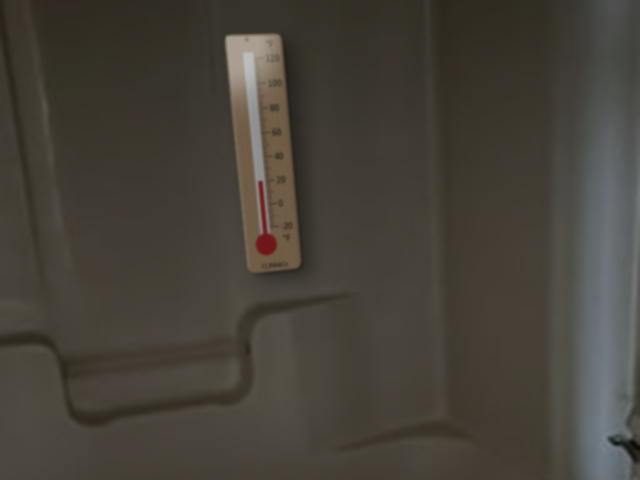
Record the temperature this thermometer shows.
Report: 20 °F
